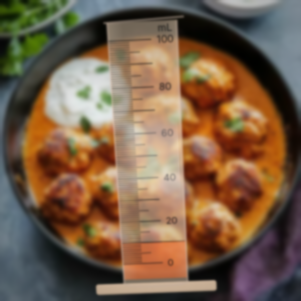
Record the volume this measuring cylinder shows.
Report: 10 mL
